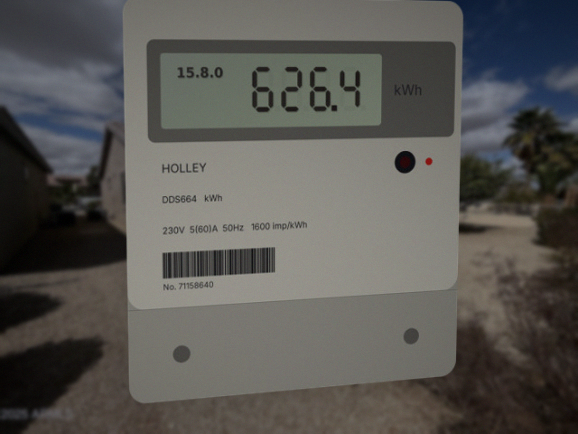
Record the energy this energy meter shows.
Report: 626.4 kWh
